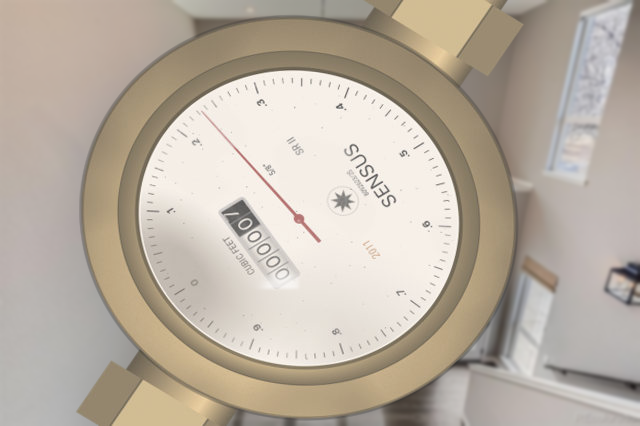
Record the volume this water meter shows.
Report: 7.23 ft³
